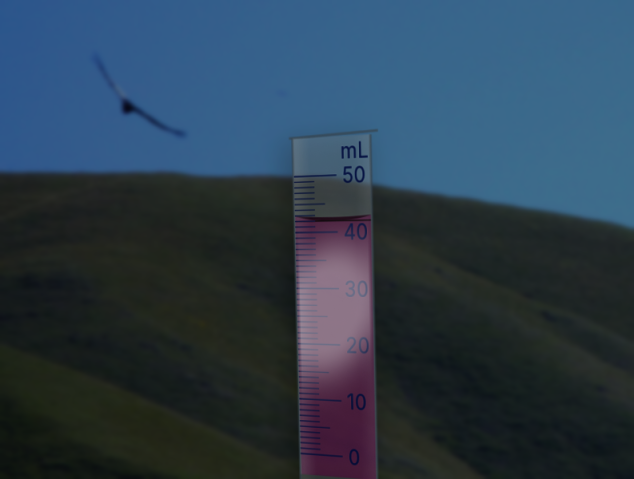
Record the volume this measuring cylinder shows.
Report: 42 mL
